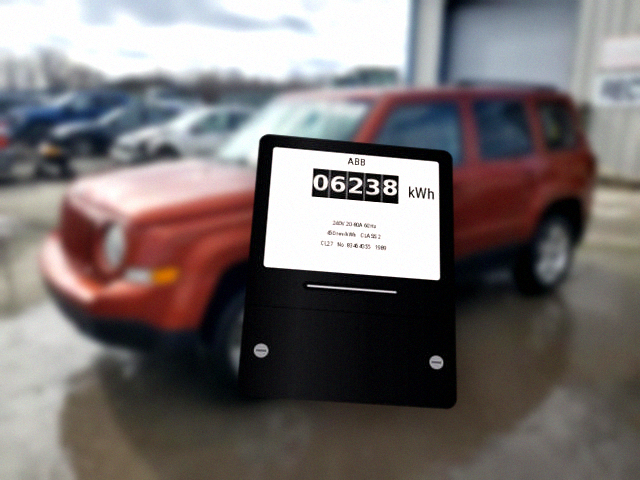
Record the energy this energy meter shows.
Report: 6238 kWh
